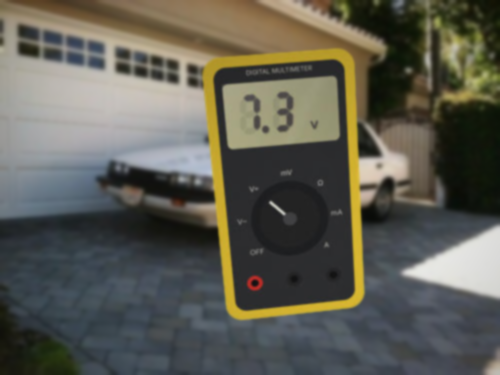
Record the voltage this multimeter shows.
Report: 7.3 V
